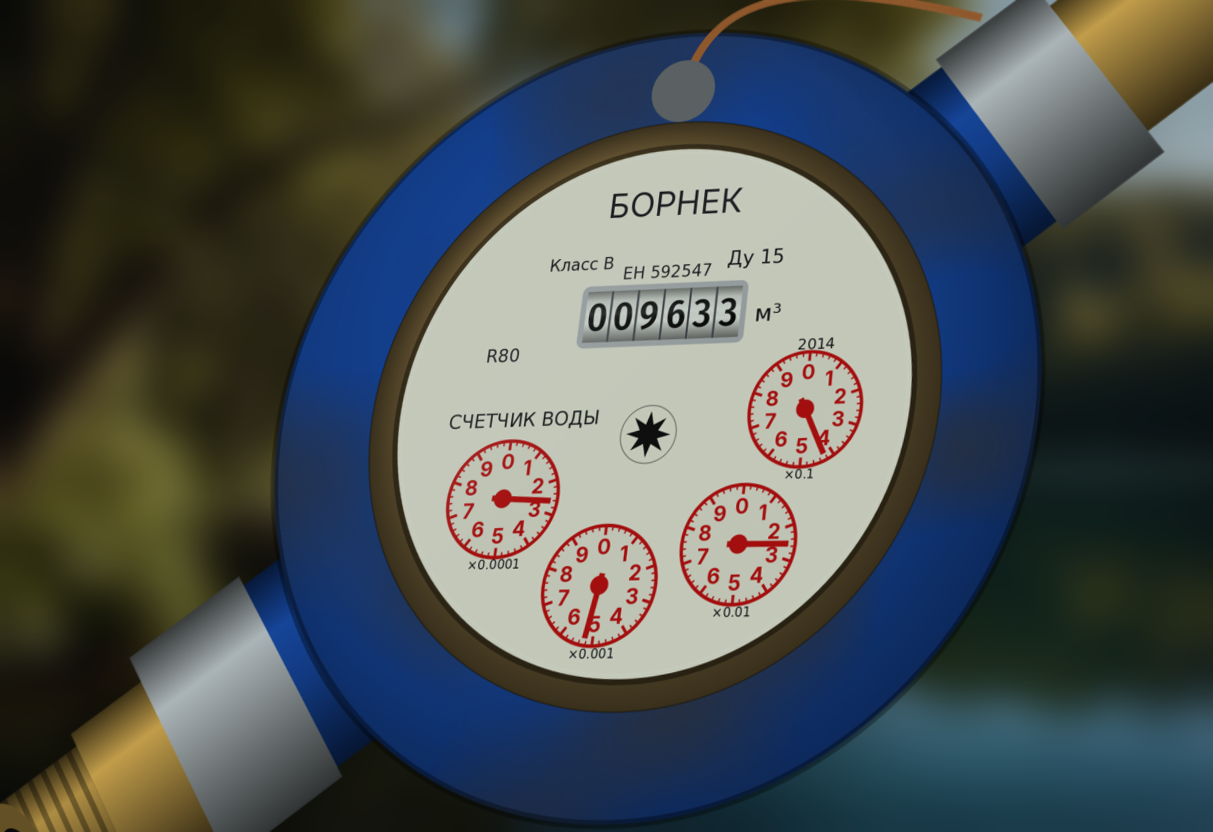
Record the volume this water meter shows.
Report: 9633.4252 m³
